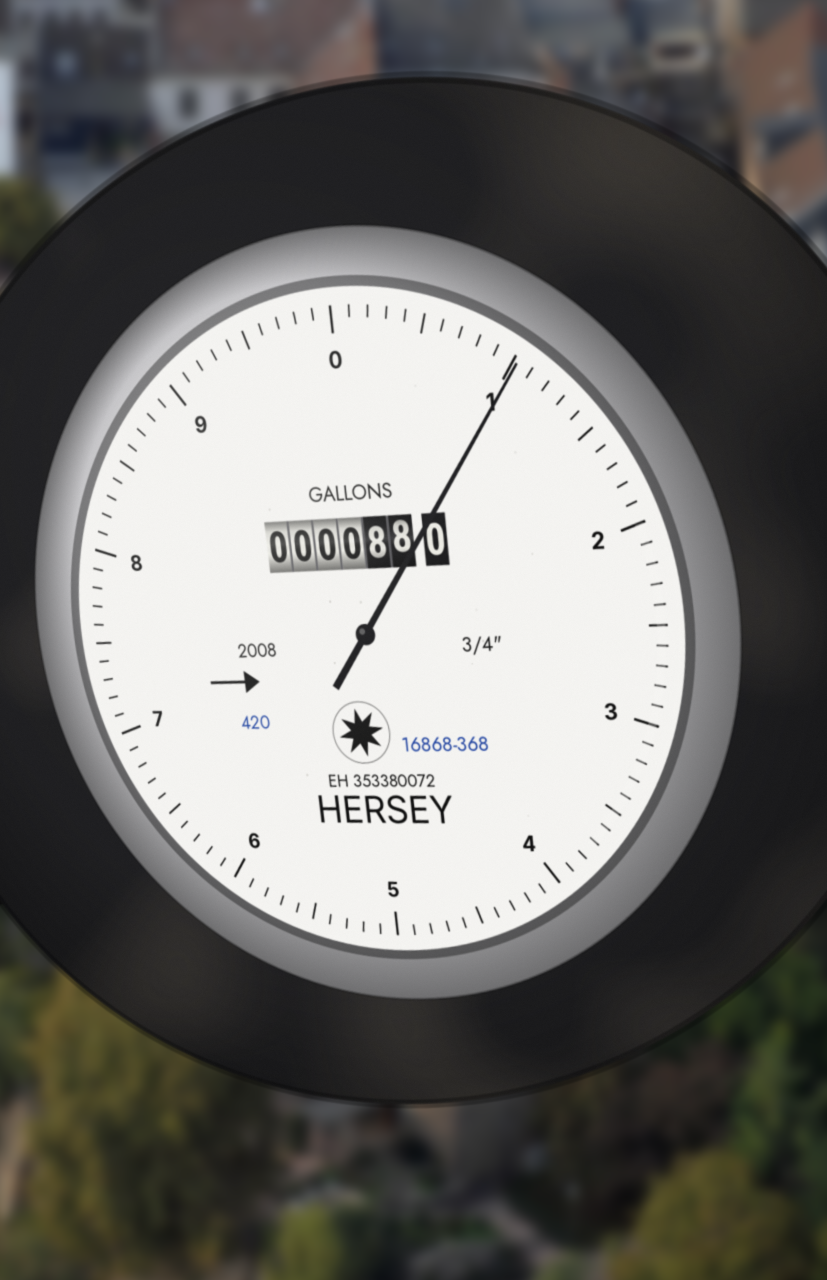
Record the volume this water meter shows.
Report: 881.0 gal
